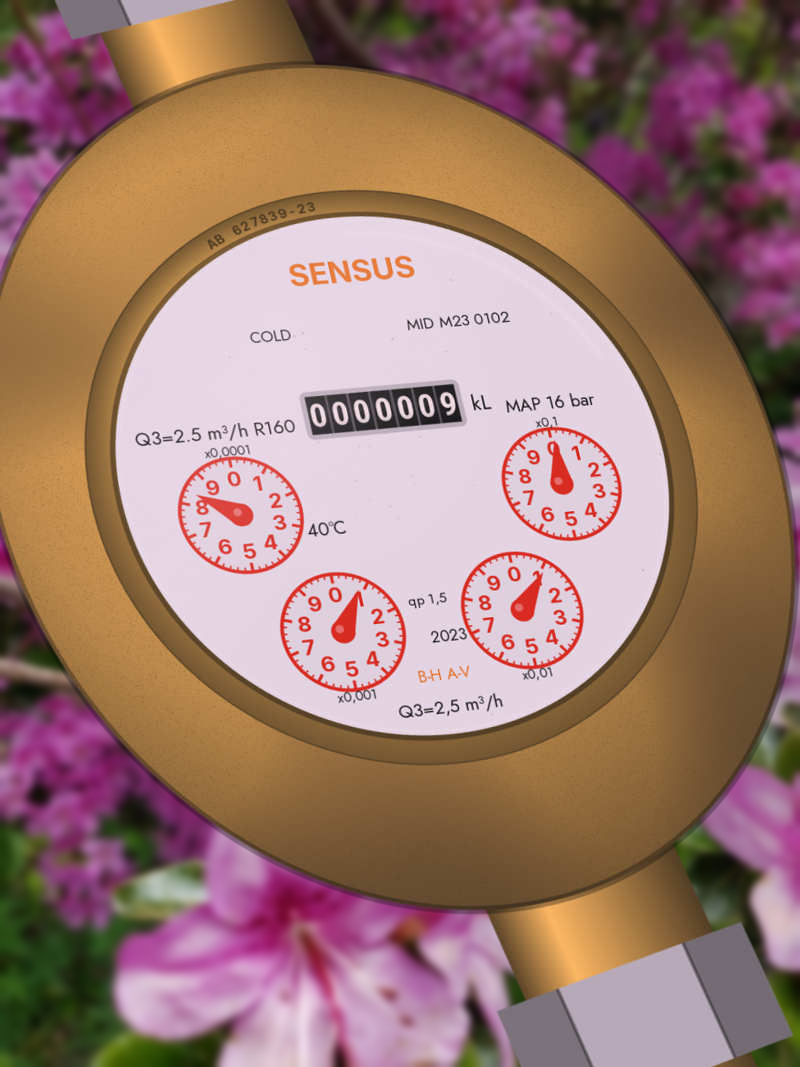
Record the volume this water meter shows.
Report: 9.0108 kL
